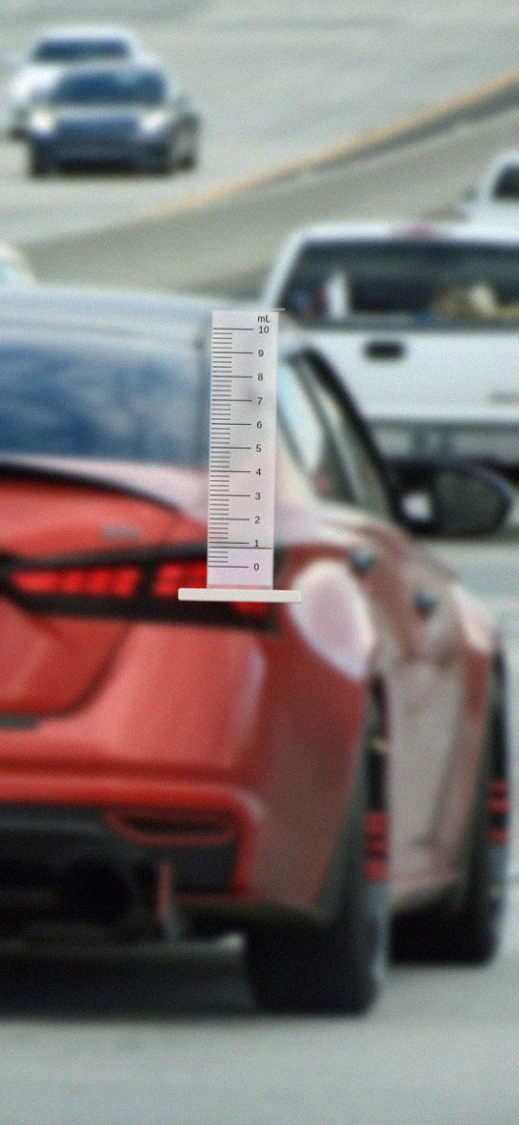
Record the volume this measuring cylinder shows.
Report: 0.8 mL
